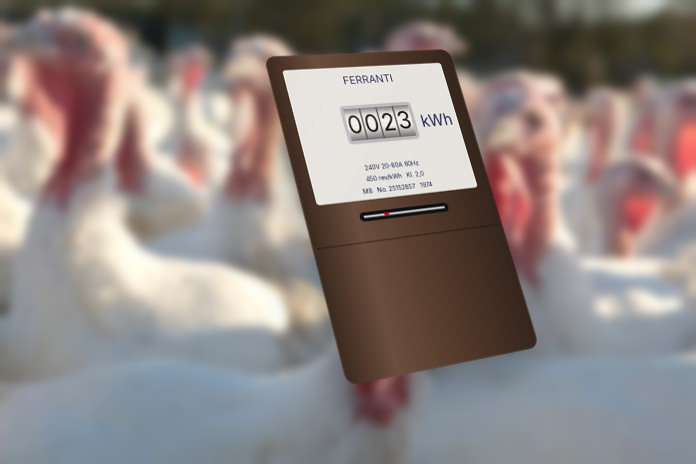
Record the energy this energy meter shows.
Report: 23 kWh
